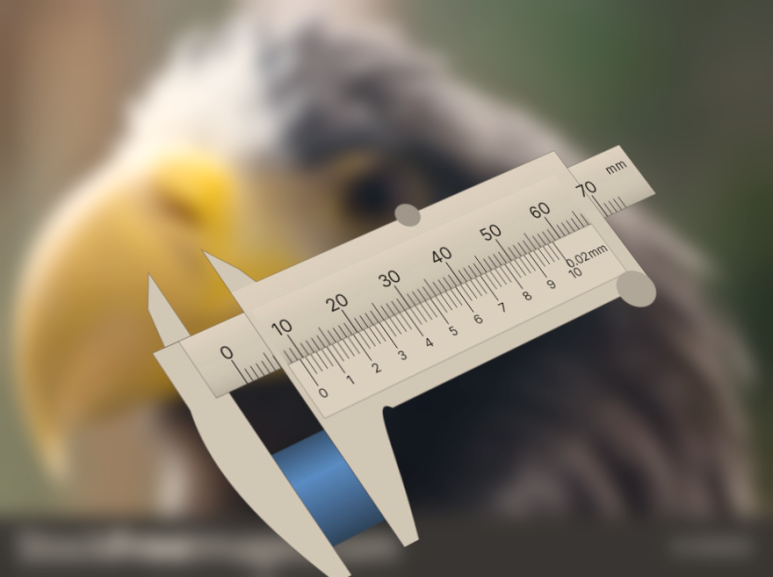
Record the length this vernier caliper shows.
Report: 9.4 mm
